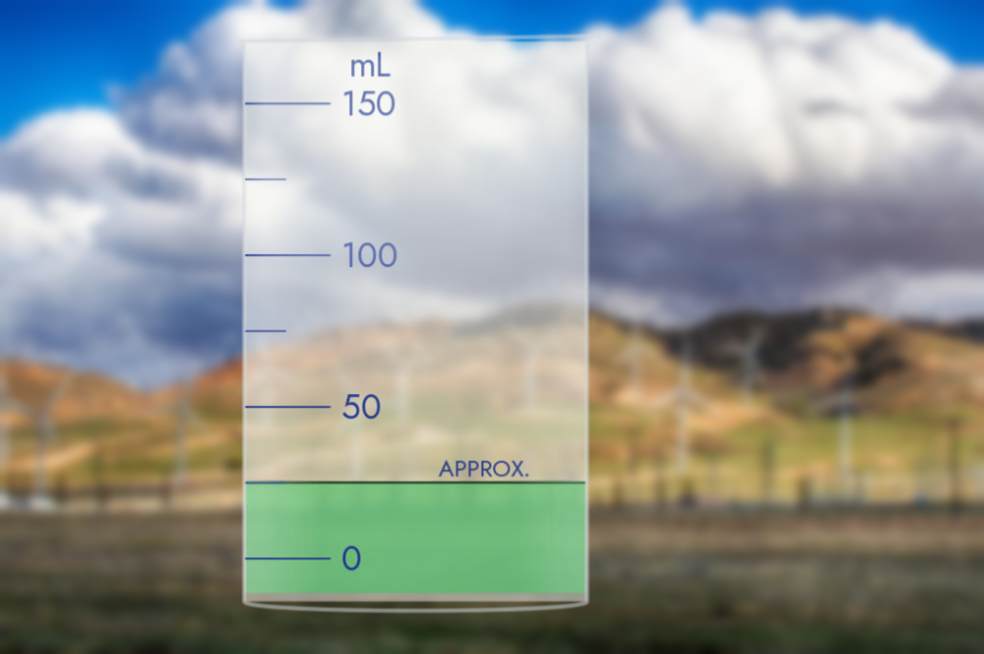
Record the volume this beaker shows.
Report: 25 mL
